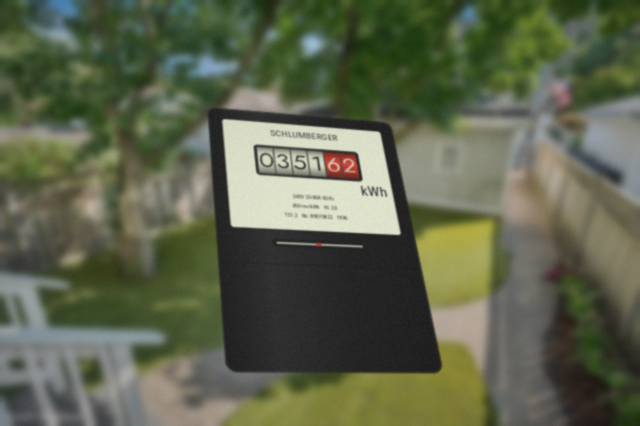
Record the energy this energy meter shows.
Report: 351.62 kWh
